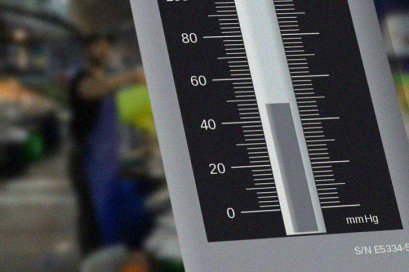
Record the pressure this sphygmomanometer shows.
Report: 48 mmHg
